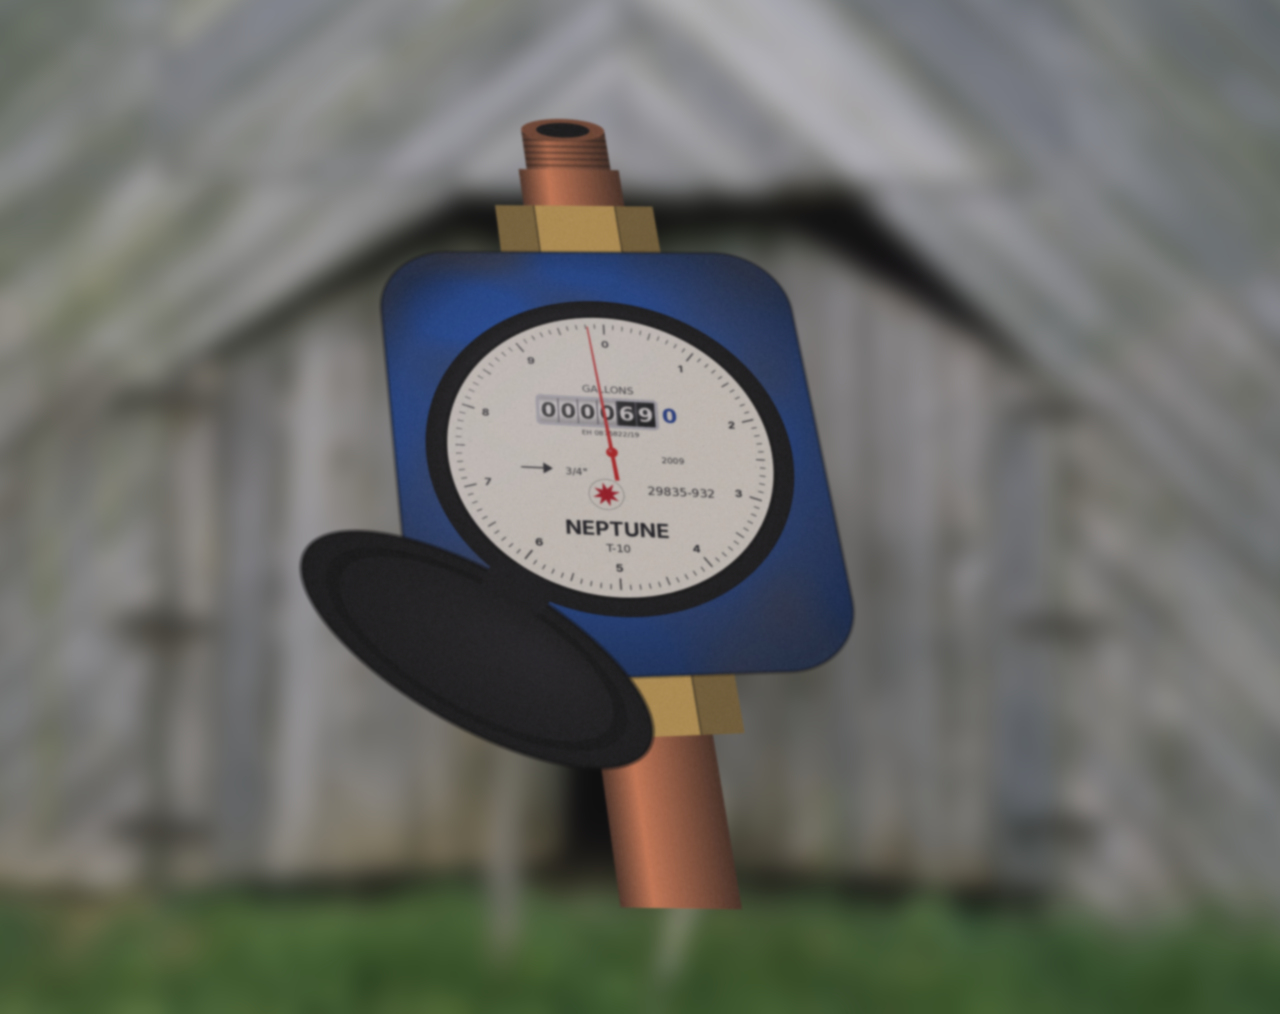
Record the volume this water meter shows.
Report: 689.8 gal
